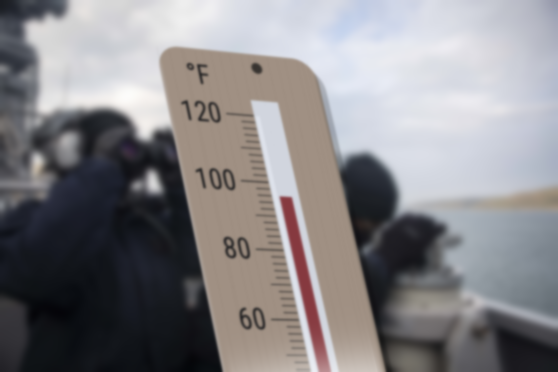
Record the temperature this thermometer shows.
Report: 96 °F
